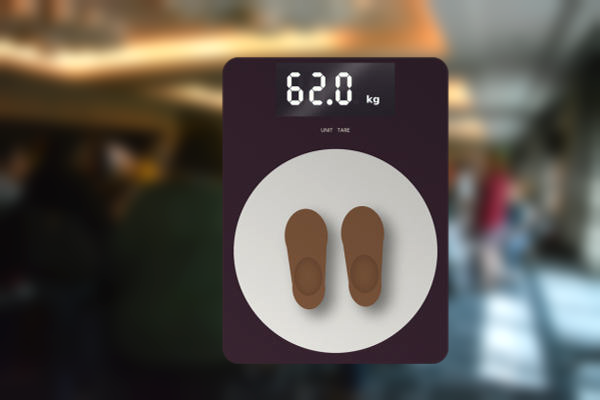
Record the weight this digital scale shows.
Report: 62.0 kg
